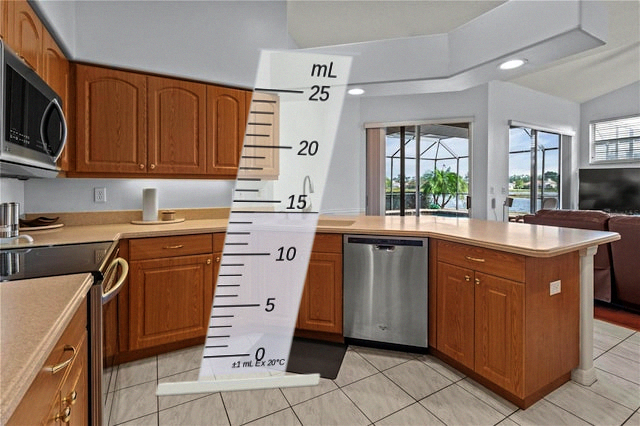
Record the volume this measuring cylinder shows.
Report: 14 mL
